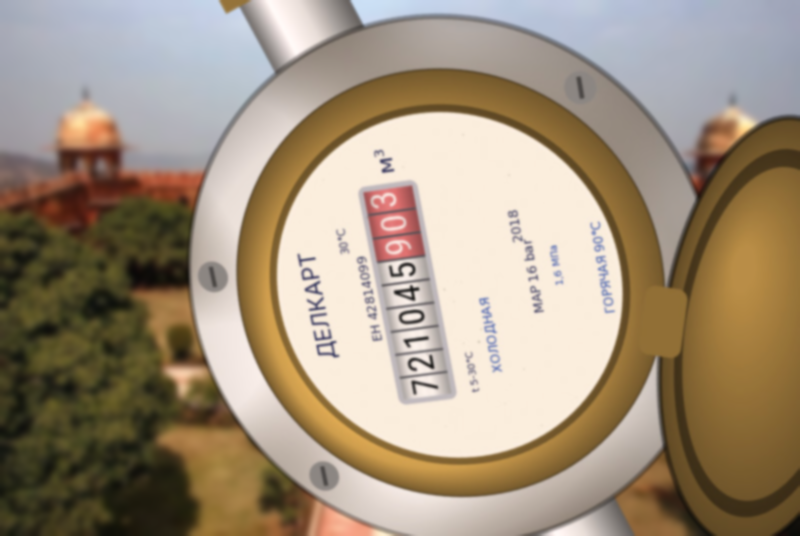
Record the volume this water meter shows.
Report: 721045.903 m³
